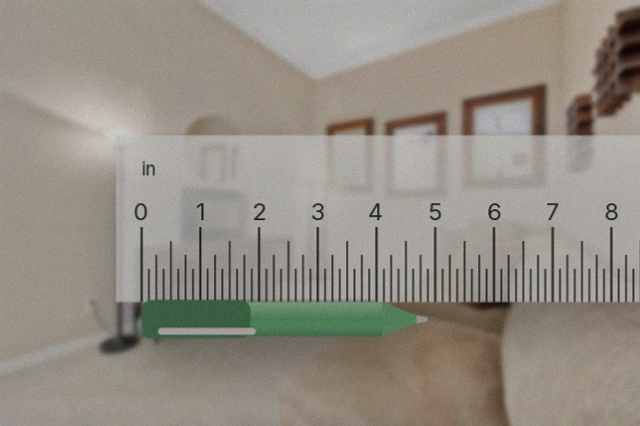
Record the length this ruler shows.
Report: 4.875 in
